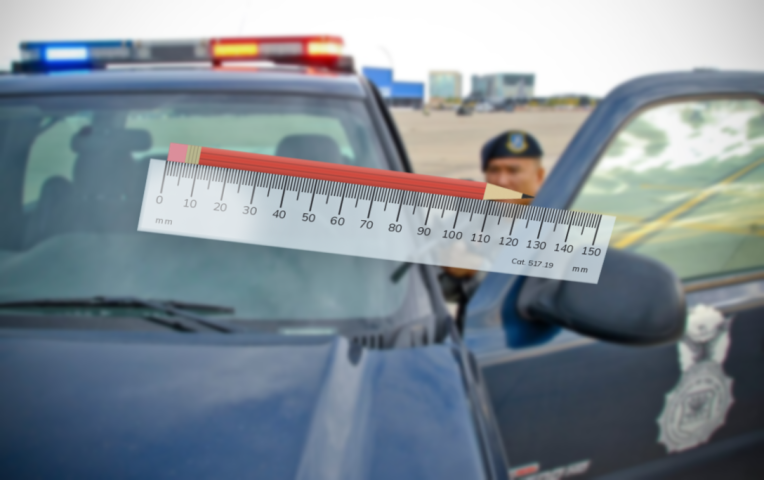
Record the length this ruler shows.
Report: 125 mm
